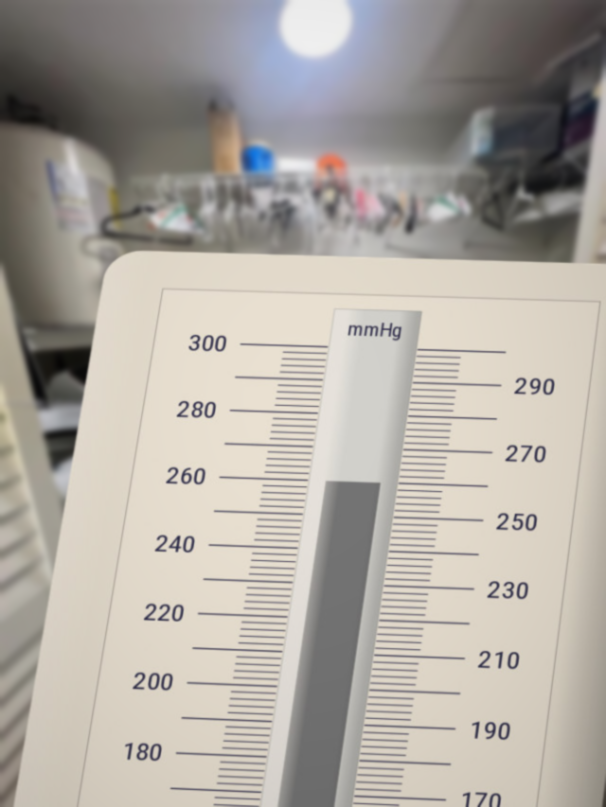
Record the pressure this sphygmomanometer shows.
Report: 260 mmHg
